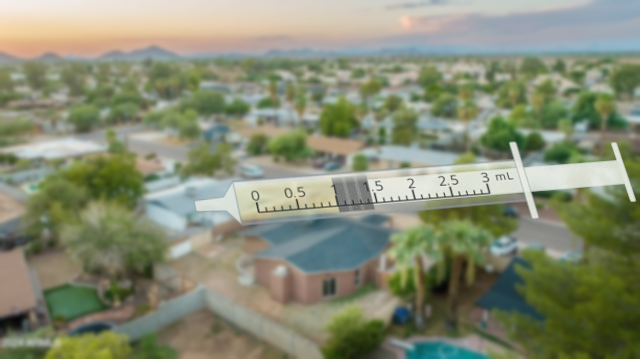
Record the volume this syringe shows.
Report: 1 mL
